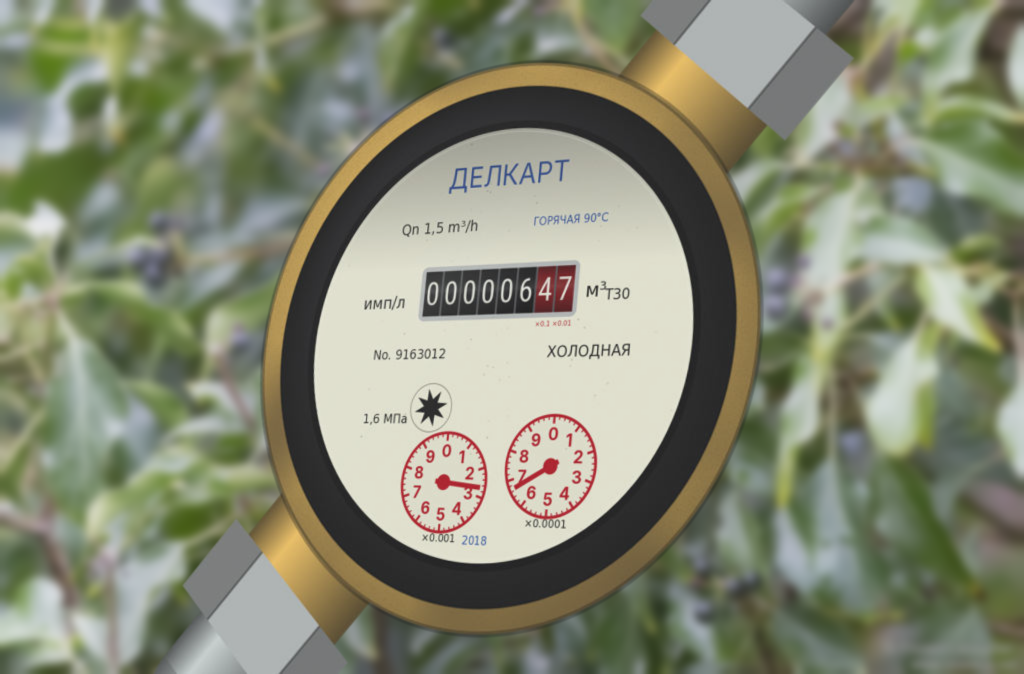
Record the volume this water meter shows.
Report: 6.4726 m³
